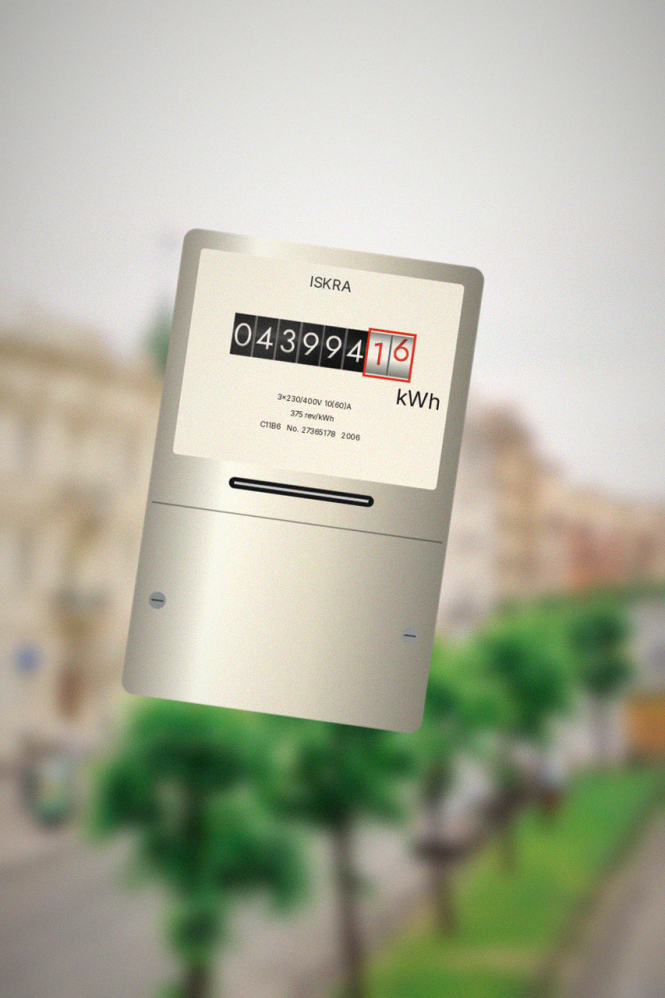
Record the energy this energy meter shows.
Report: 43994.16 kWh
